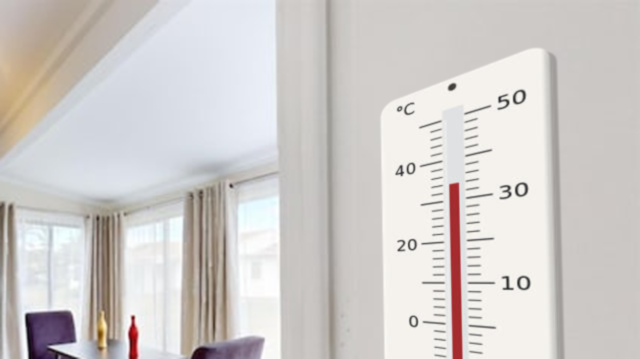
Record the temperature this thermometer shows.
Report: 34 °C
